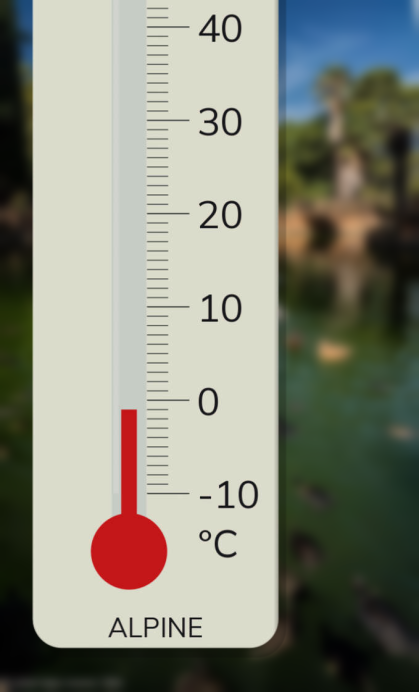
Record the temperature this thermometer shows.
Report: -1 °C
